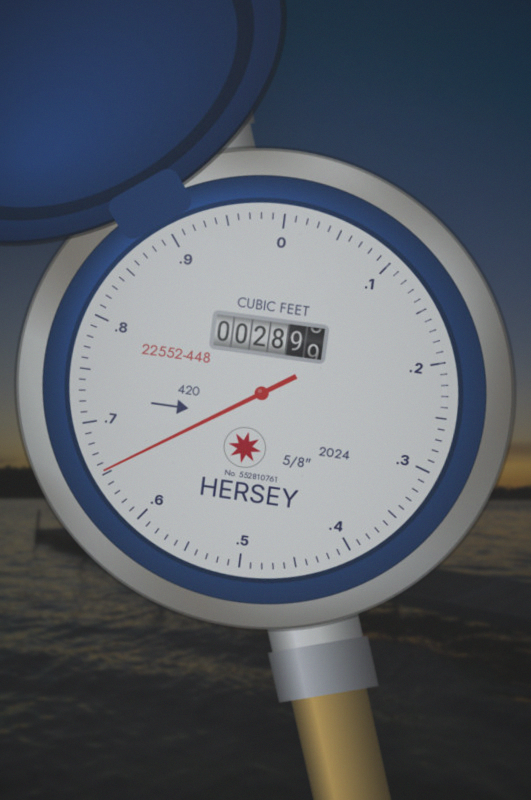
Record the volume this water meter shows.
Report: 2898.65 ft³
